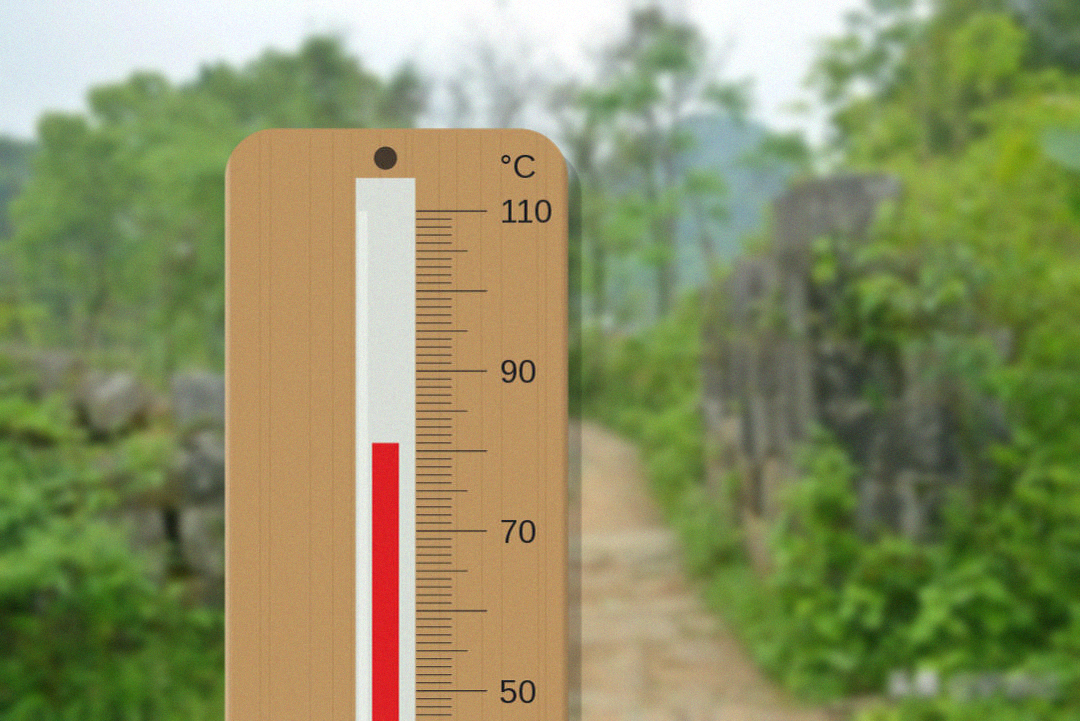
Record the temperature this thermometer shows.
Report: 81 °C
